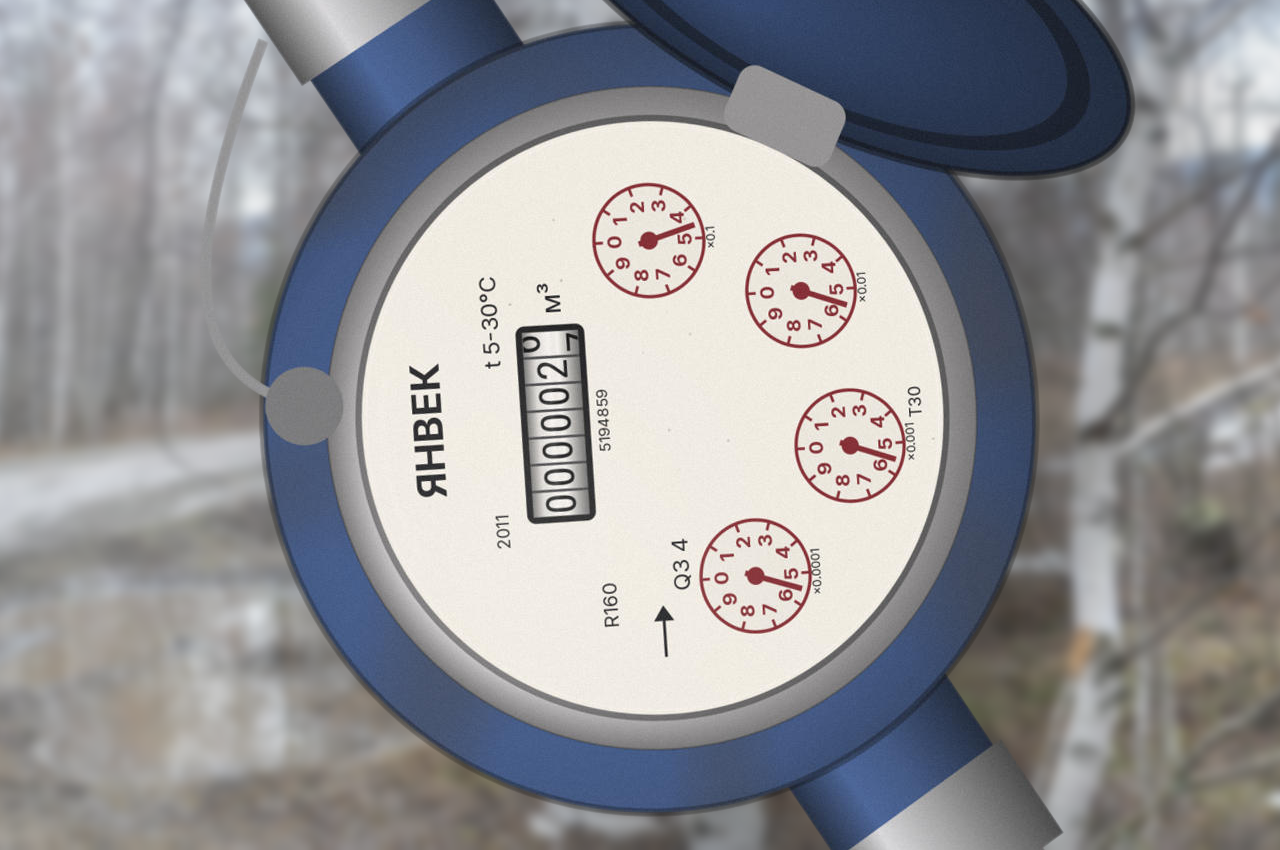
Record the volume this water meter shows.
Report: 26.4555 m³
